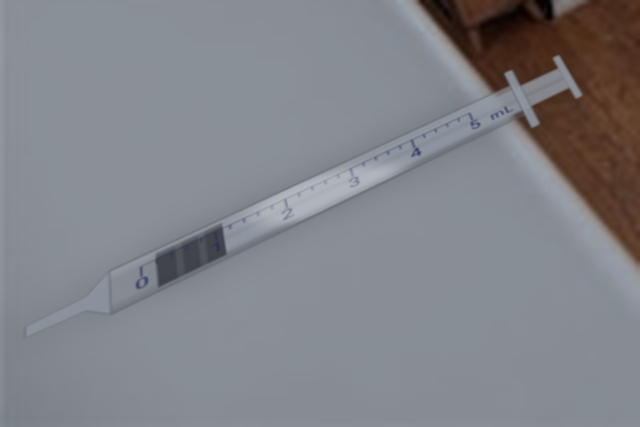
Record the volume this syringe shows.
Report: 0.2 mL
